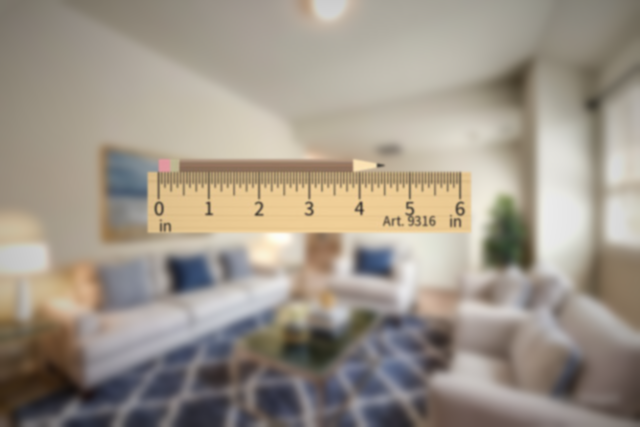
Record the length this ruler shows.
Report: 4.5 in
